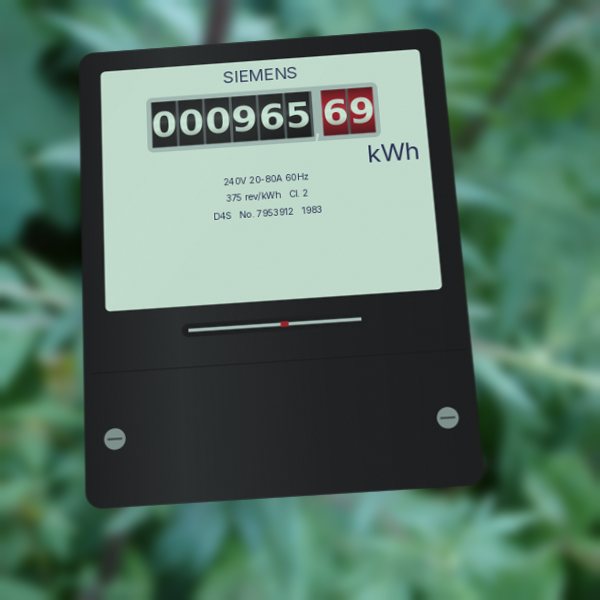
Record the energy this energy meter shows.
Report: 965.69 kWh
